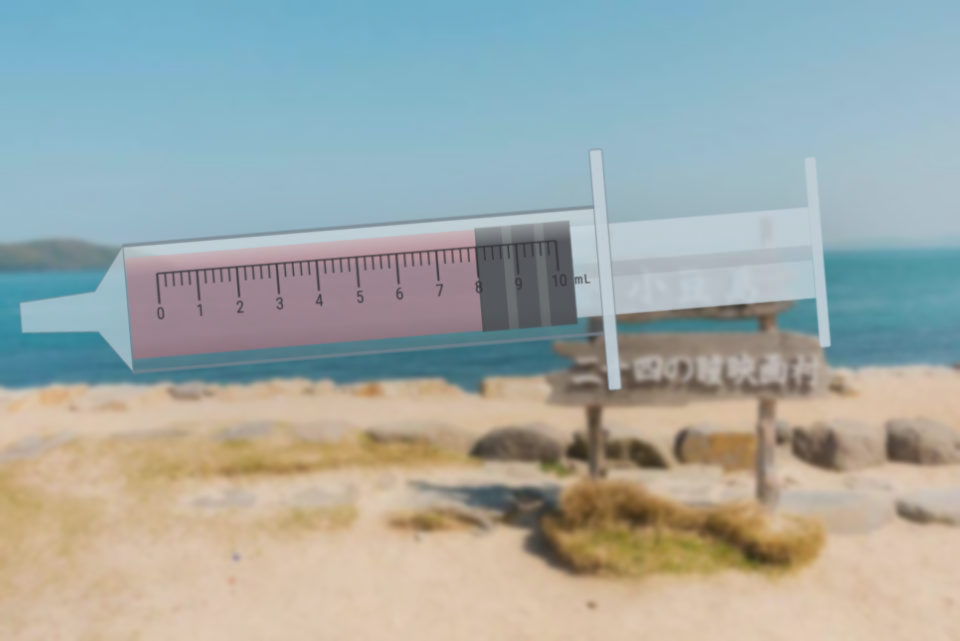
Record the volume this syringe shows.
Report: 8 mL
